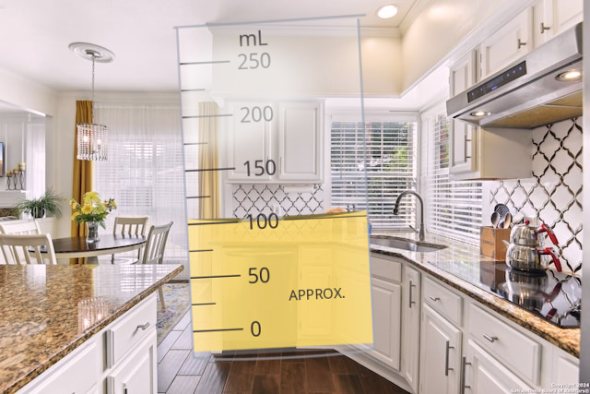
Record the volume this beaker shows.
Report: 100 mL
